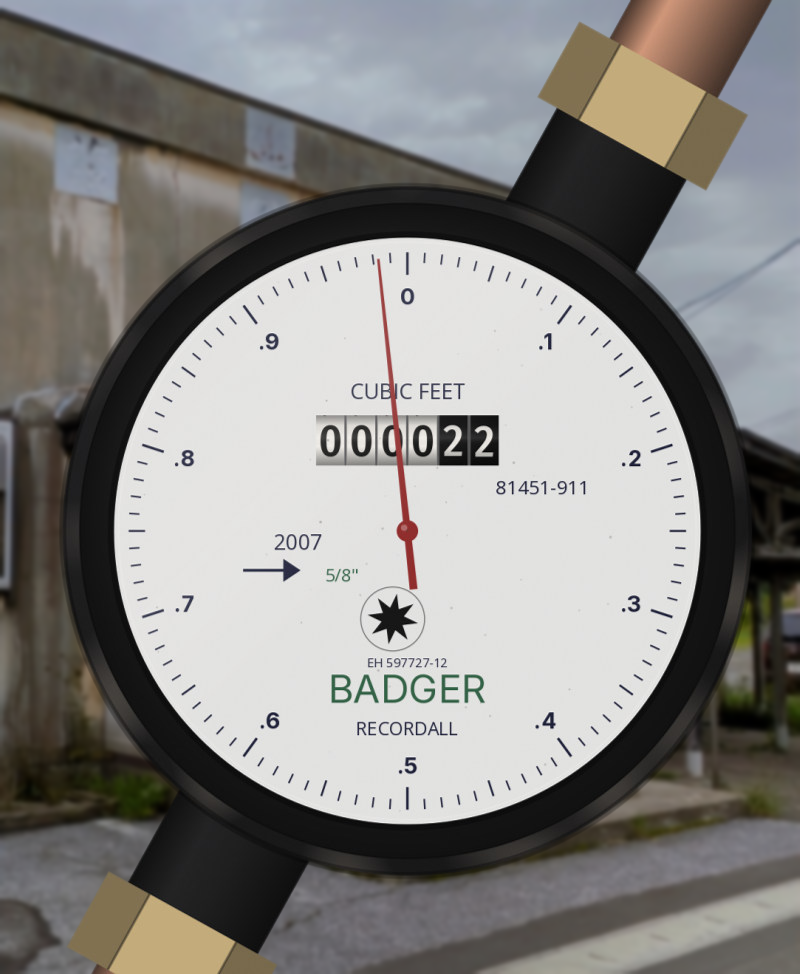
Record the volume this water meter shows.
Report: 21.98 ft³
